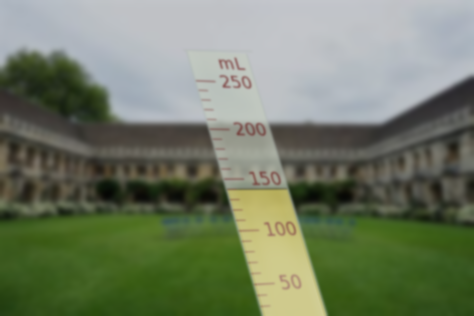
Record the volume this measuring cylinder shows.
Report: 140 mL
